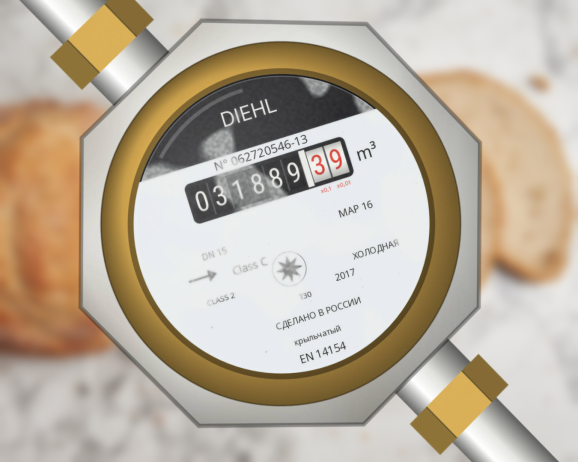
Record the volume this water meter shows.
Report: 31889.39 m³
